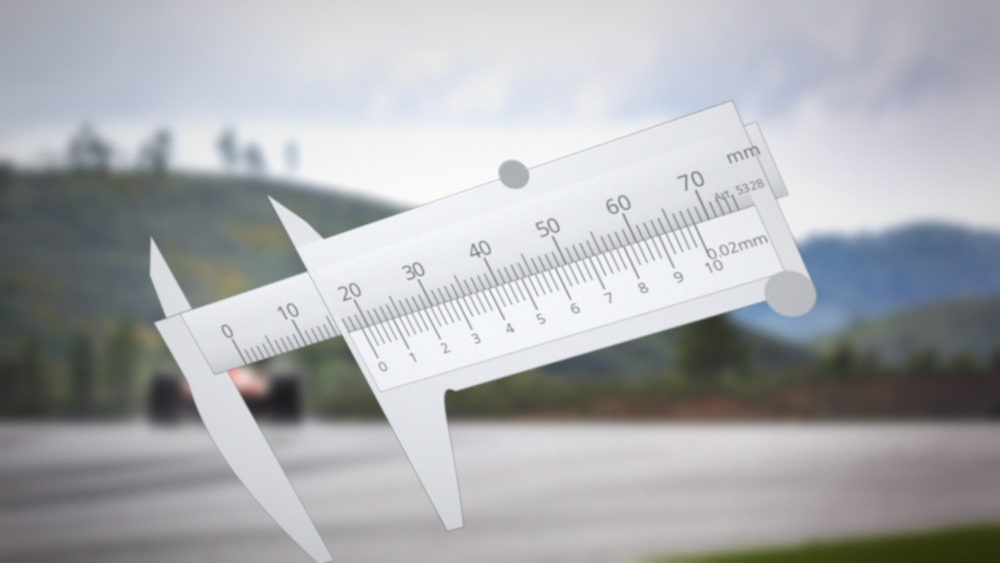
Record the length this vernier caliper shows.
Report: 19.0 mm
